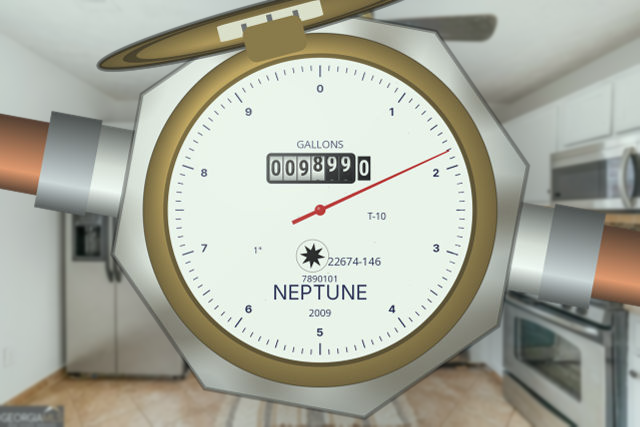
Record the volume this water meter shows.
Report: 98991.8 gal
